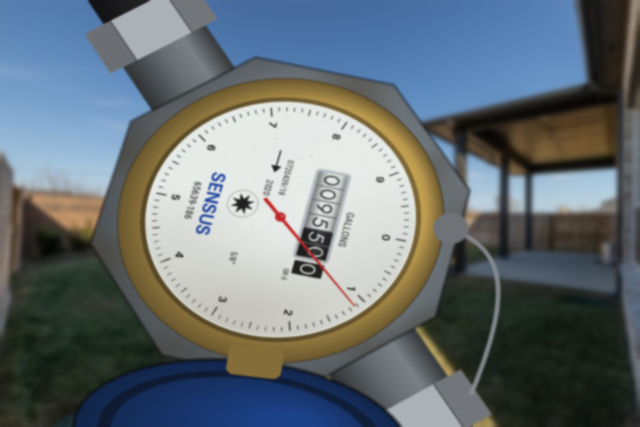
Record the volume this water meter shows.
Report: 95501.1 gal
